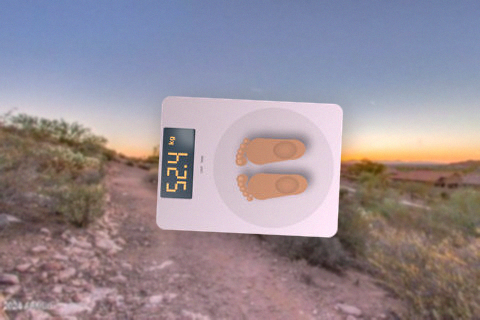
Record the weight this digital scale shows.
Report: 52.4 kg
